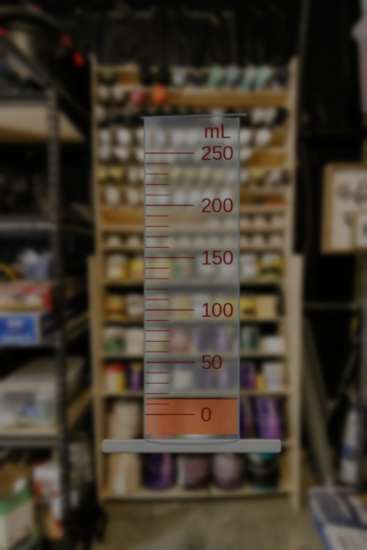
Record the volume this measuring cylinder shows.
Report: 15 mL
